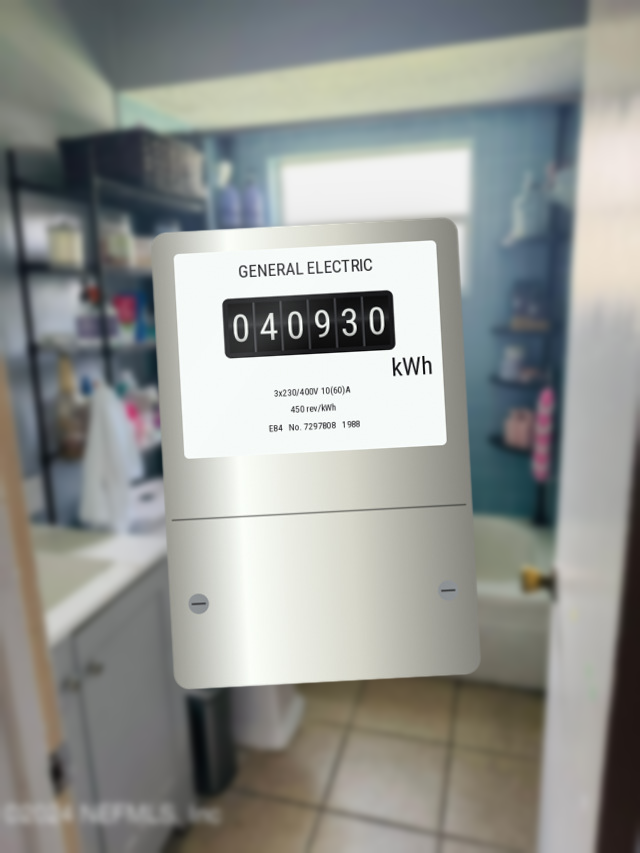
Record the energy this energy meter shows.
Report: 40930 kWh
